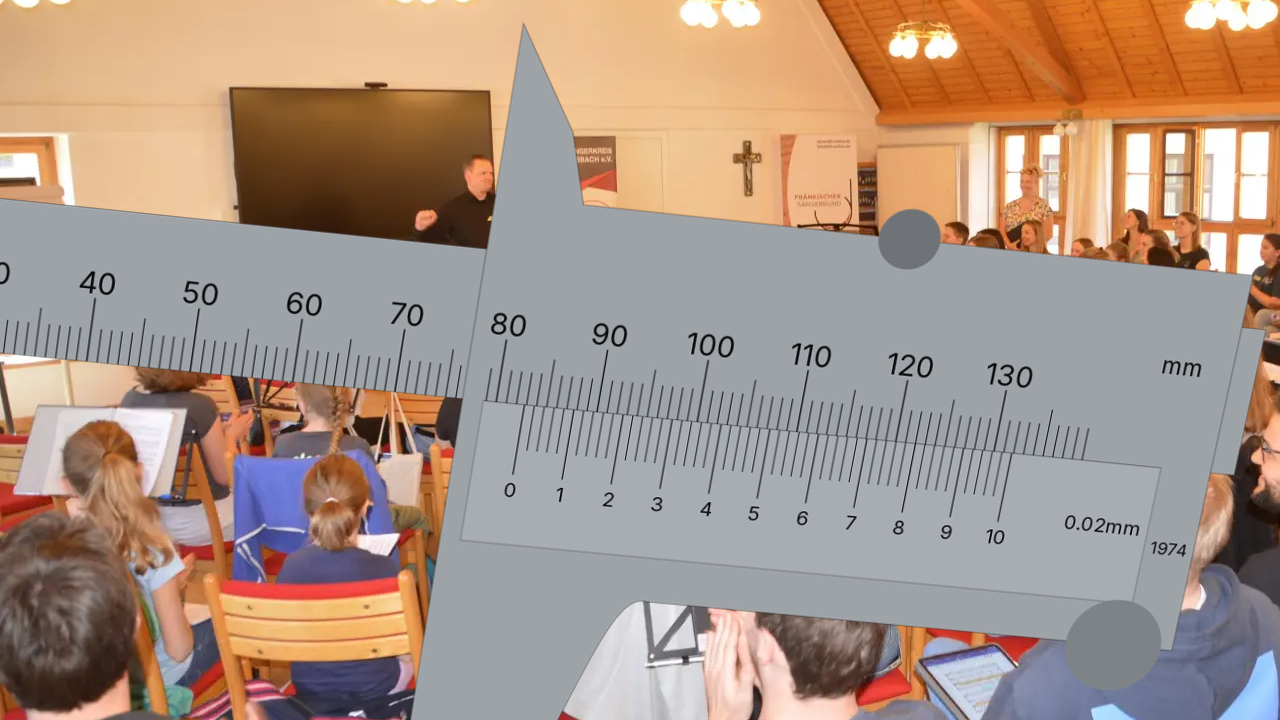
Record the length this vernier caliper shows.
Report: 82.8 mm
